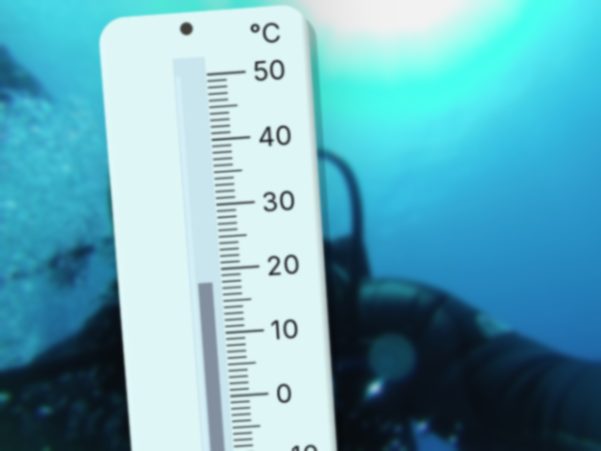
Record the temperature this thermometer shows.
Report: 18 °C
